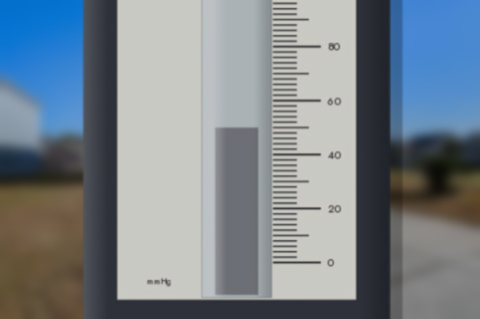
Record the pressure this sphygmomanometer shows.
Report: 50 mmHg
